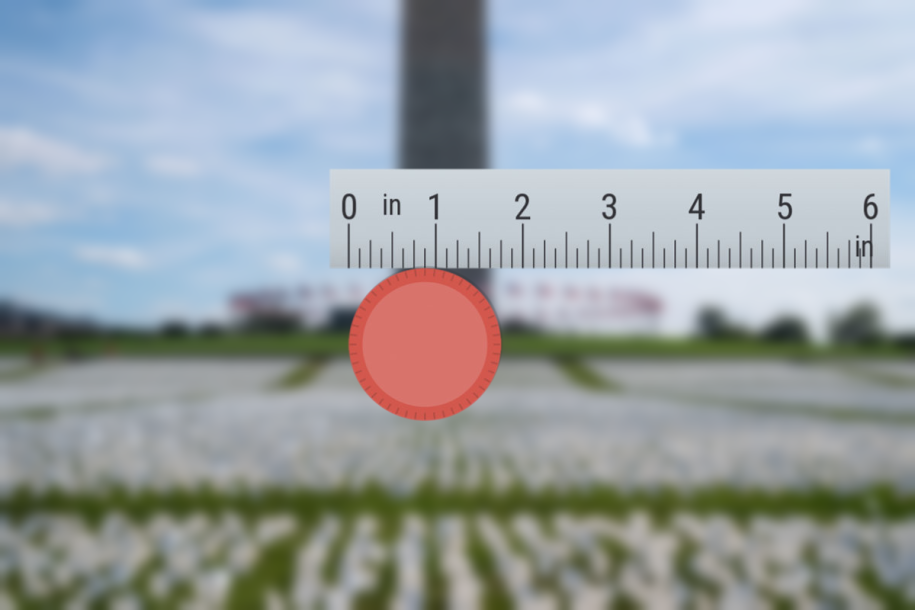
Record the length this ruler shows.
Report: 1.75 in
